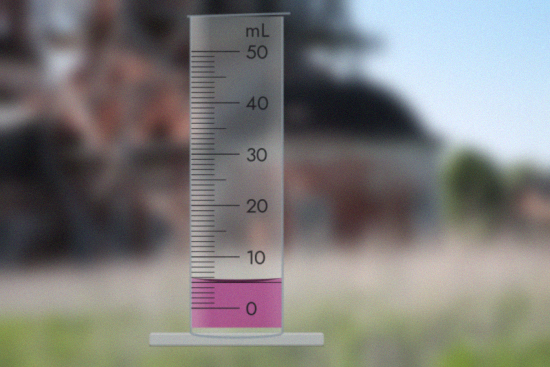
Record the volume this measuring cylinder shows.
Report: 5 mL
